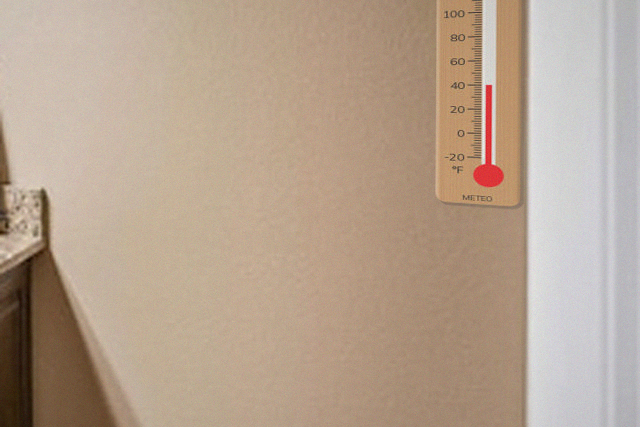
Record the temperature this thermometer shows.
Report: 40 °F
